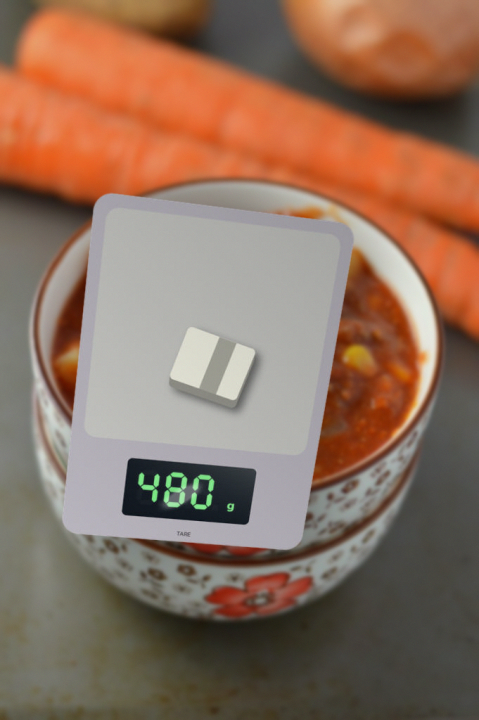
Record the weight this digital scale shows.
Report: 480 g
